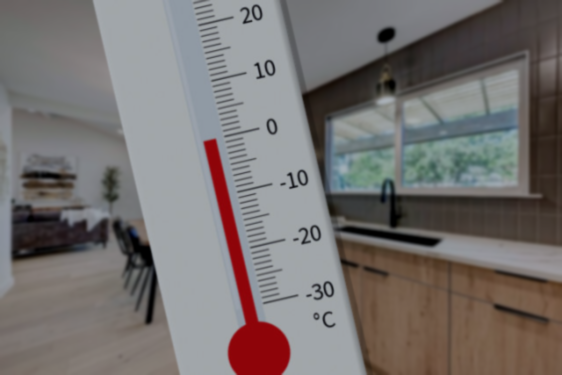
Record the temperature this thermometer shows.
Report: 0 °C
